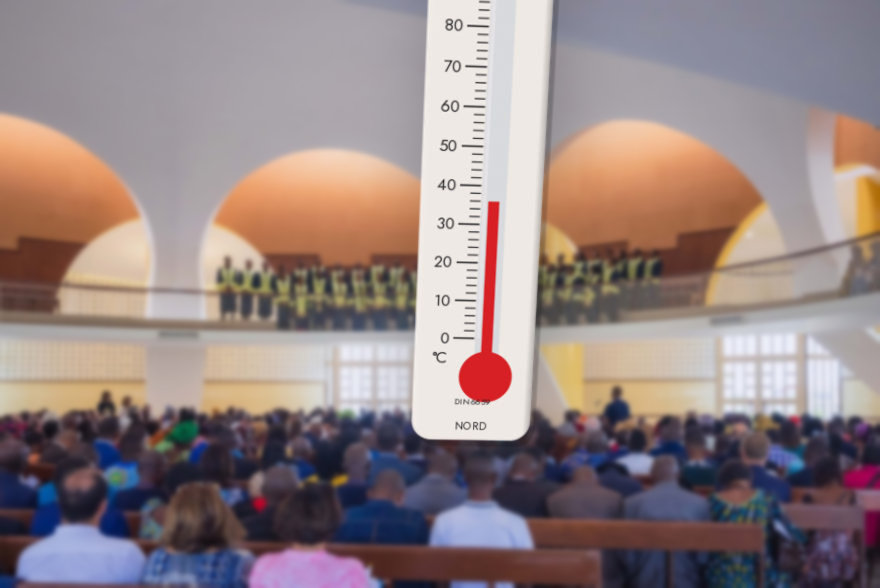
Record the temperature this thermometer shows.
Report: 36 °C
